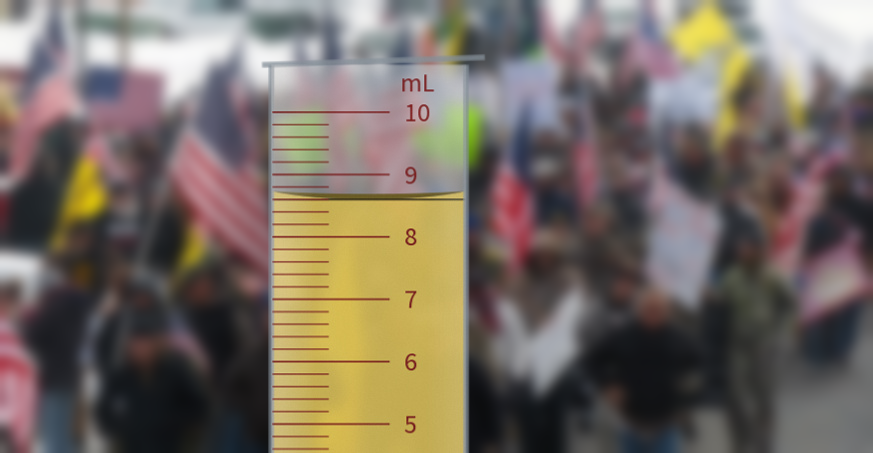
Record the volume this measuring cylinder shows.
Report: 8.6 mL
